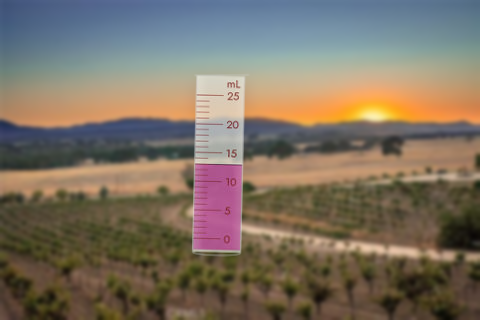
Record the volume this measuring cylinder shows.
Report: 13 mL
